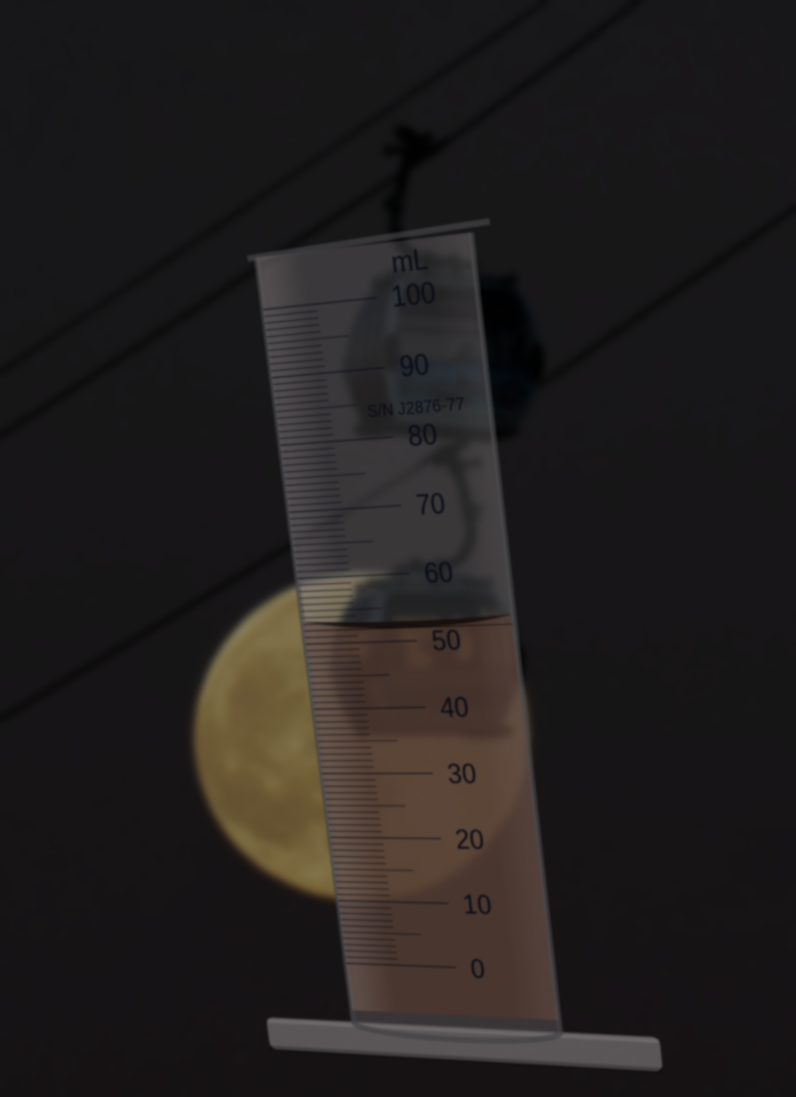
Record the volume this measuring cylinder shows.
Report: 52 mL
